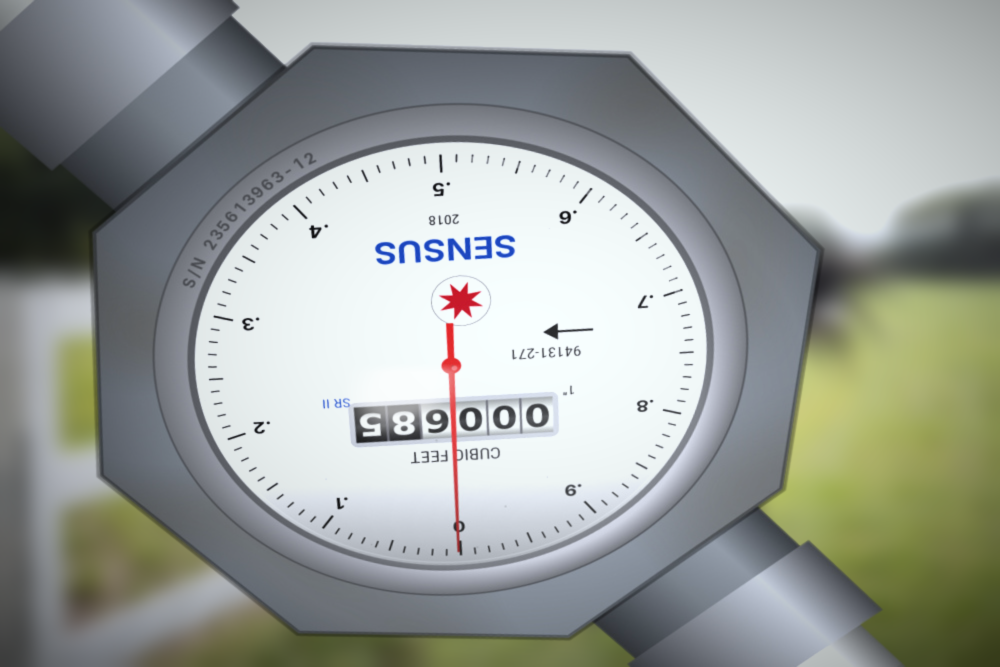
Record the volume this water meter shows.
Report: 685.00 ft³
